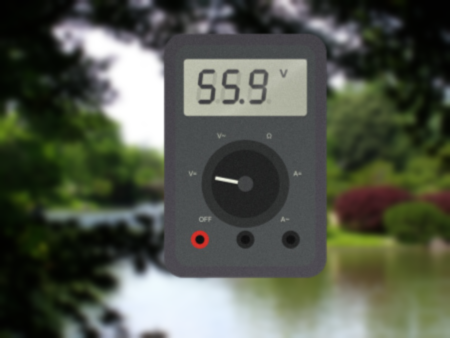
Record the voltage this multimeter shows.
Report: 55.9 V
